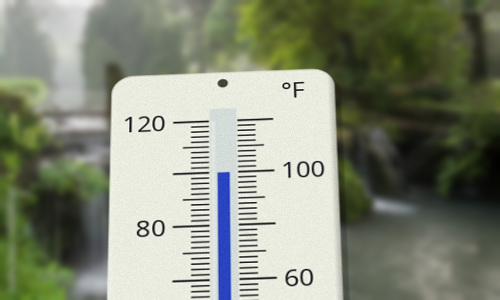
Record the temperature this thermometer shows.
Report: 100 °F
